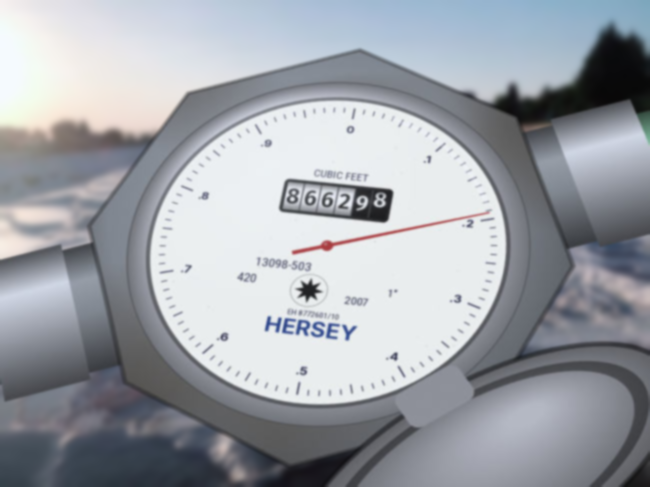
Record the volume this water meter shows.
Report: 866298.19 ft³
